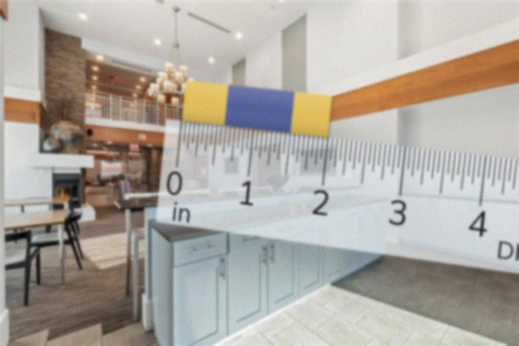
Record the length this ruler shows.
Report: 2 in
